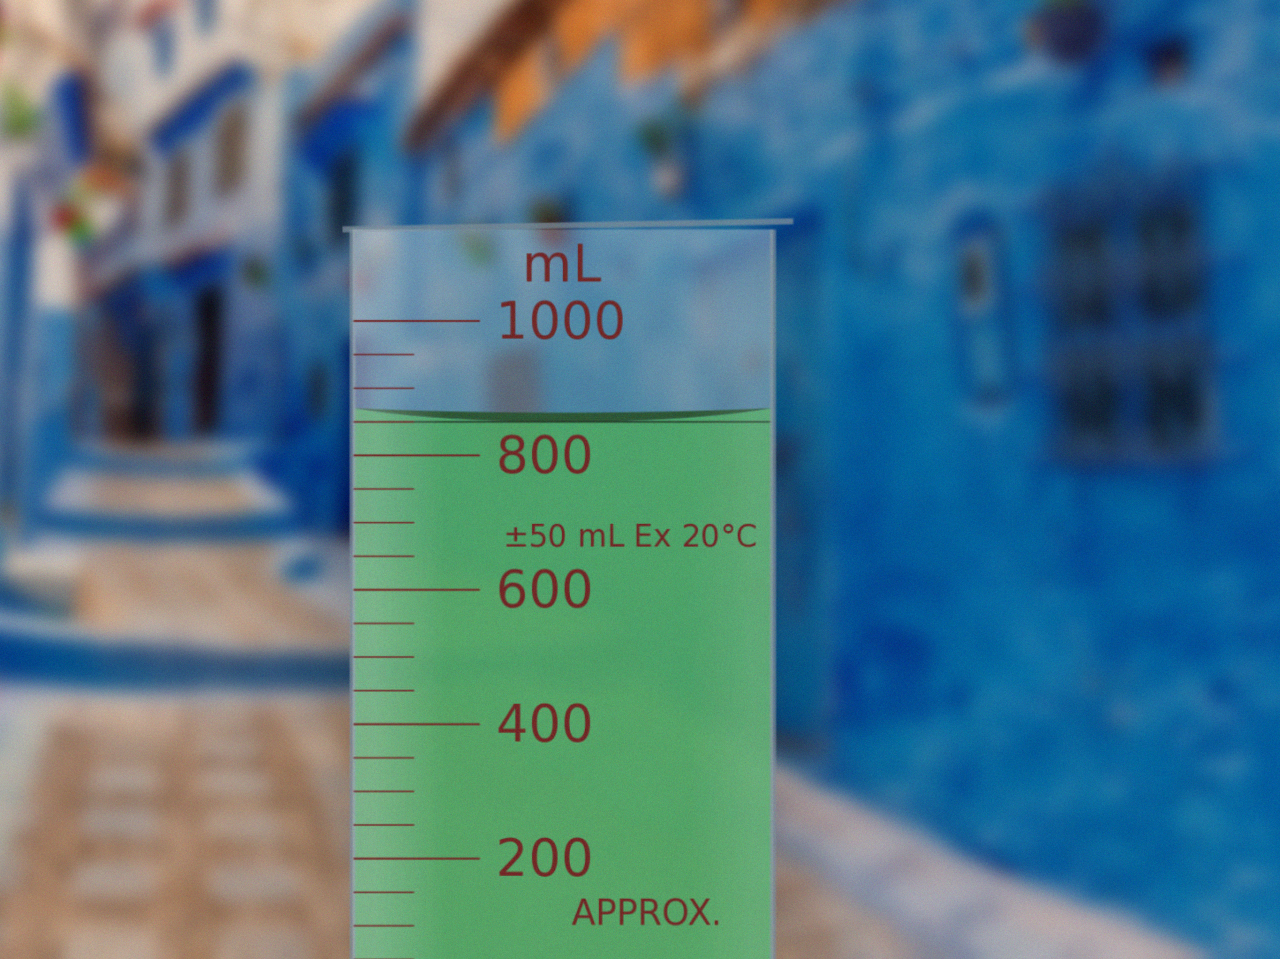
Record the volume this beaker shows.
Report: 850 mL
